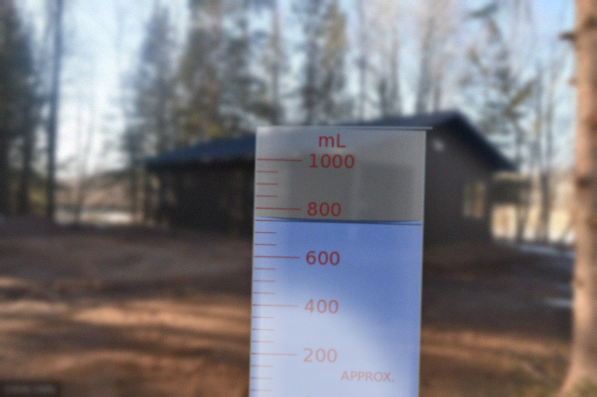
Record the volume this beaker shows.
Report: 750 mL
